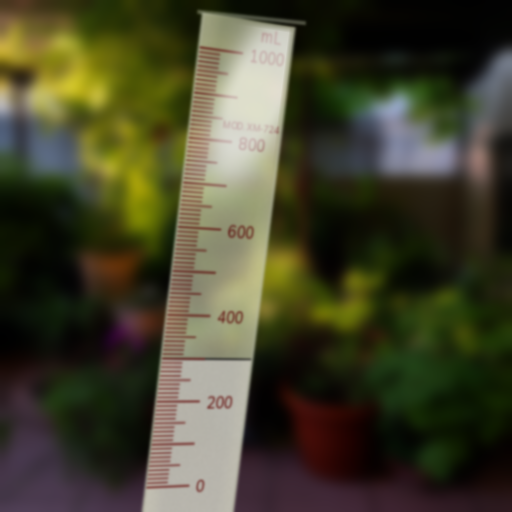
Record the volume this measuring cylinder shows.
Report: 300 mL
